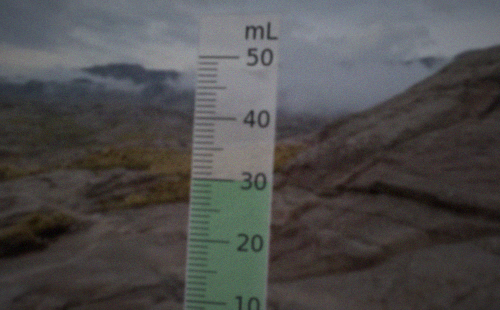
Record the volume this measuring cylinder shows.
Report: 30 mL
